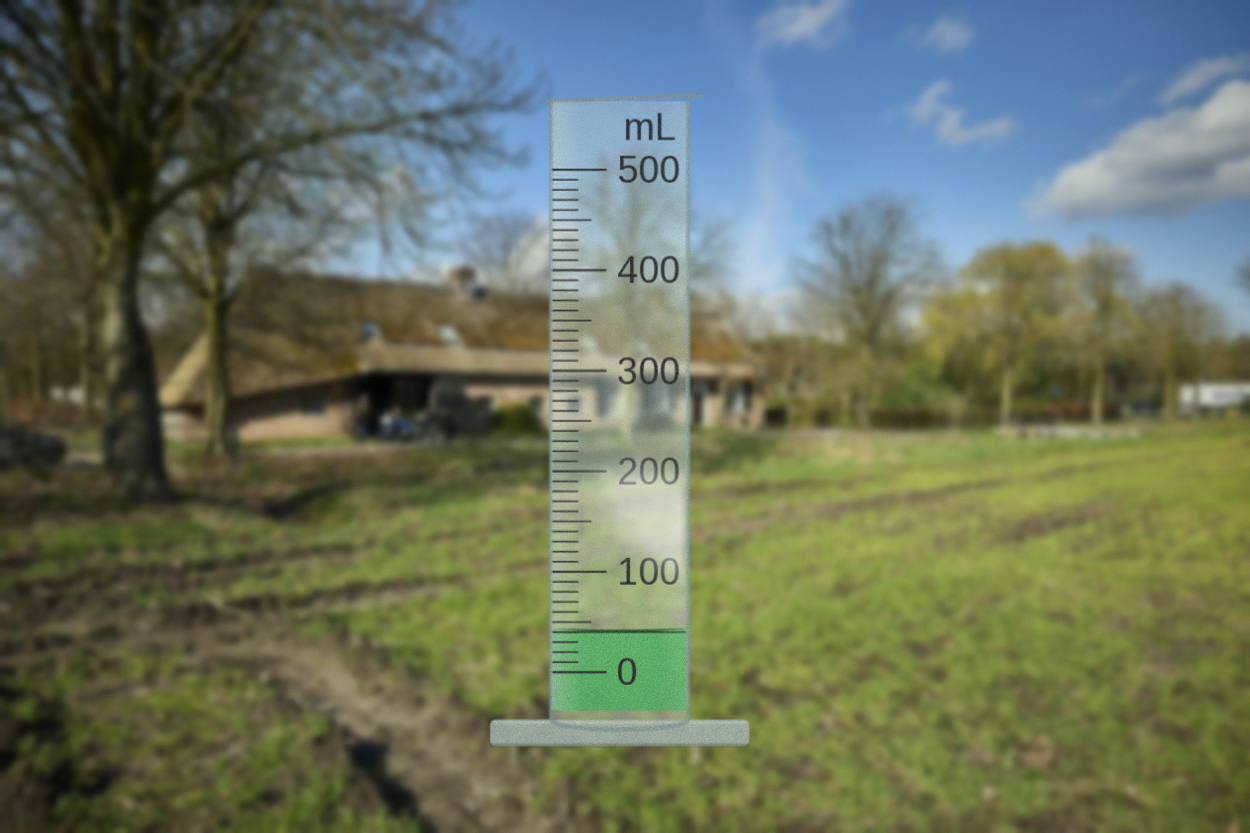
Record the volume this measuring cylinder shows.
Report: 40 mL
